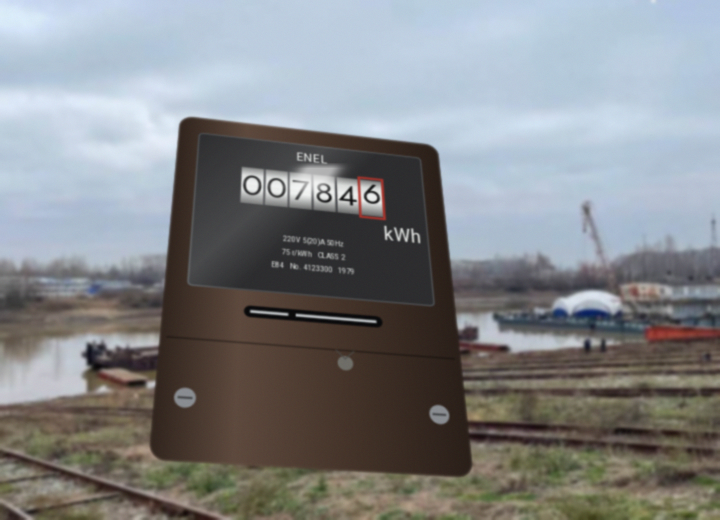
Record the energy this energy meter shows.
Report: 784.6 kWh
